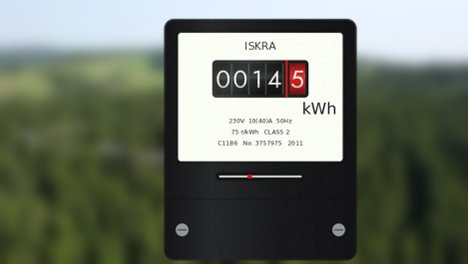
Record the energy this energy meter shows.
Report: 14.5 kWh
